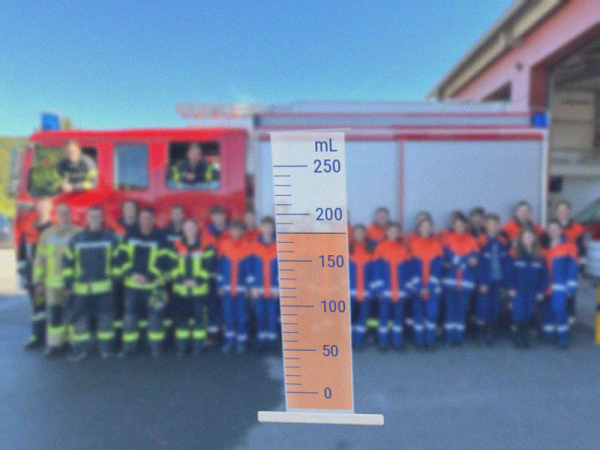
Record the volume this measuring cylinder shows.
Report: 180 mL
